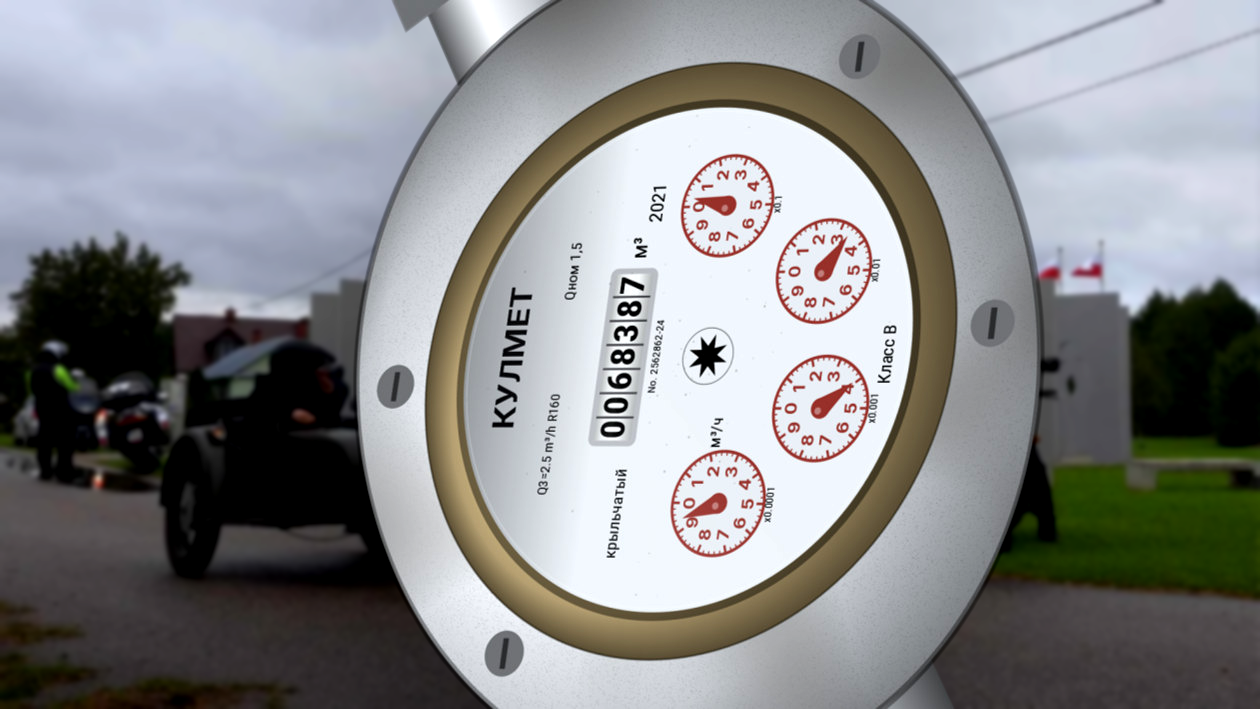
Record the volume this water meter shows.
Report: 68387.0339 m³
